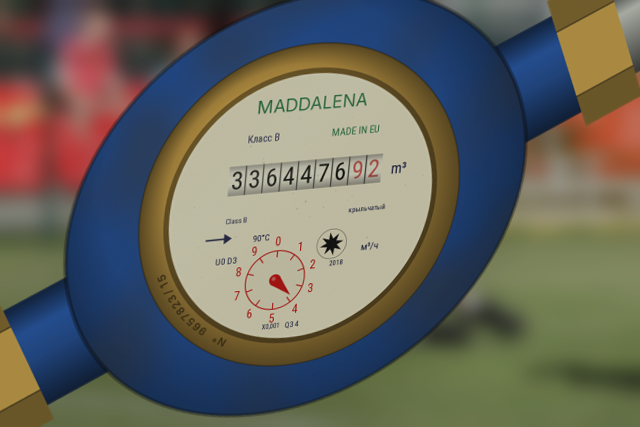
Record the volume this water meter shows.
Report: 3364476.923 m³
